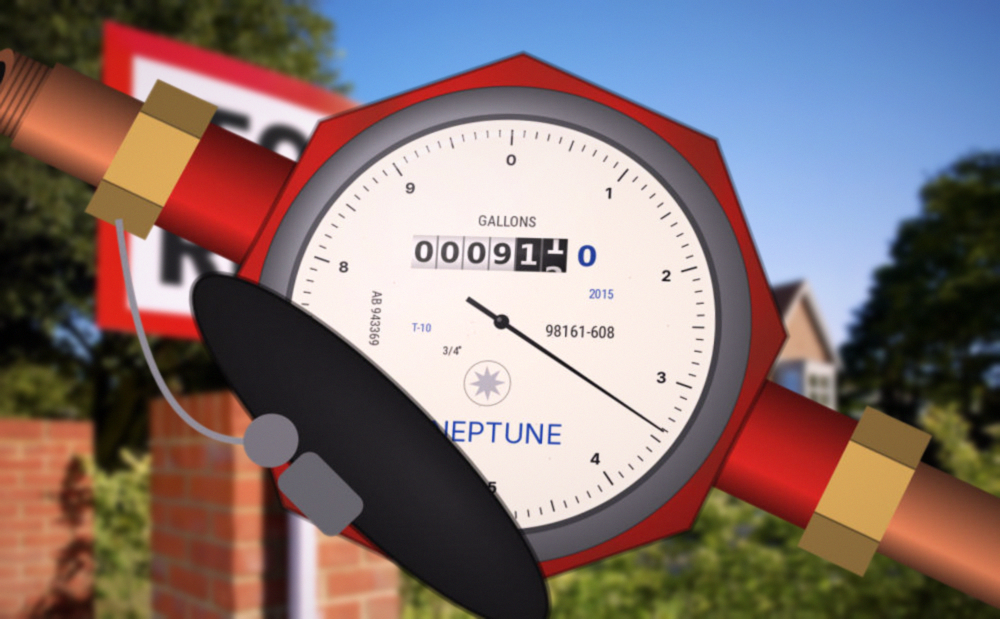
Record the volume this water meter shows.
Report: 9113.4 gal
